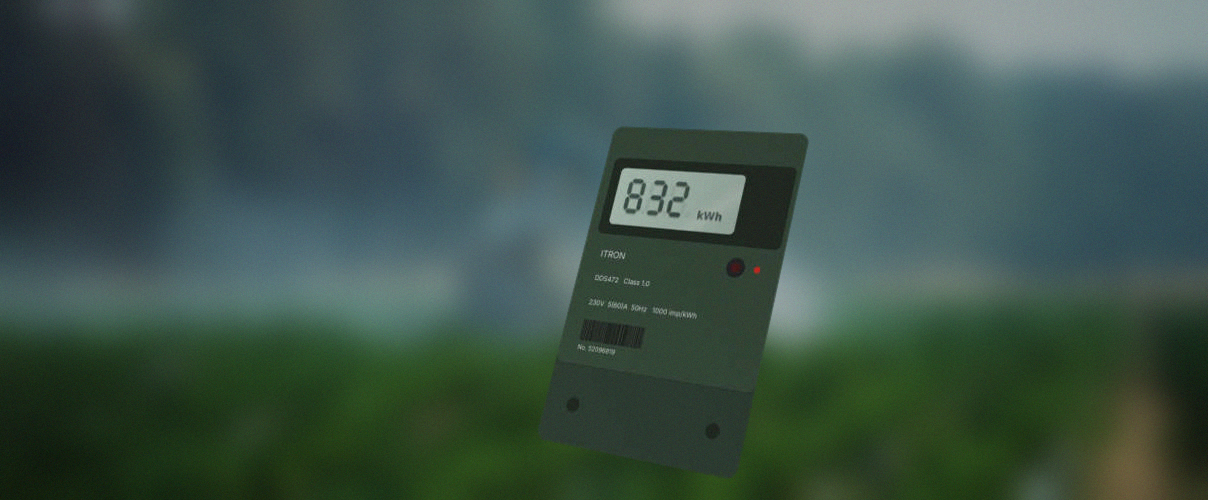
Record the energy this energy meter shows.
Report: 832 kWh
